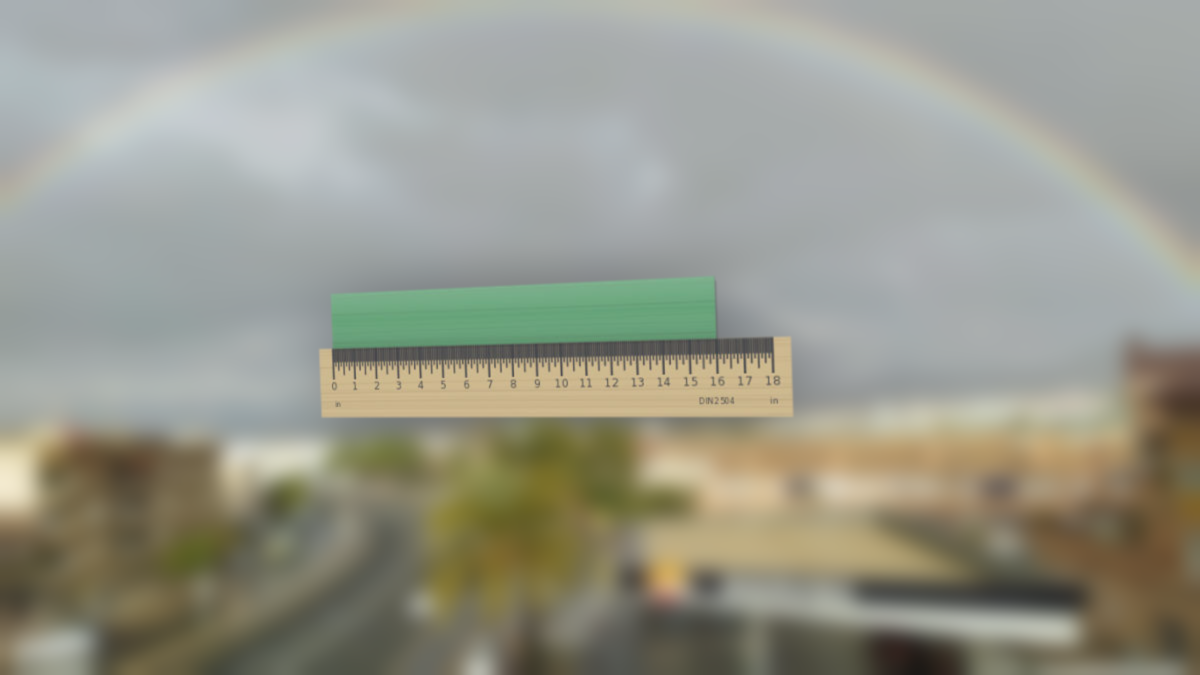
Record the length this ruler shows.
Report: 16 in
